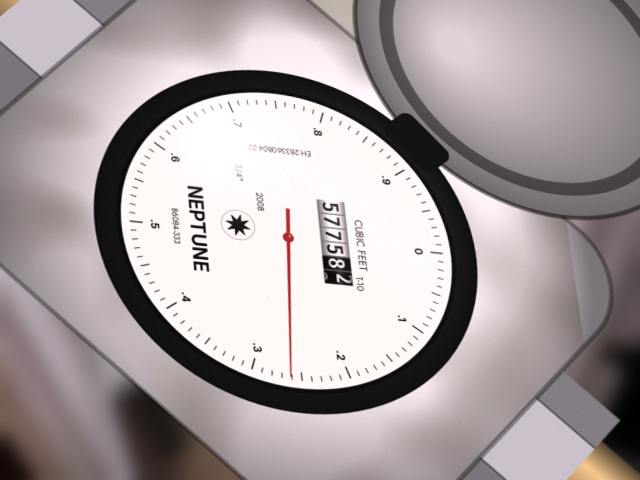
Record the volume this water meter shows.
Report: 577582.26 ft³
